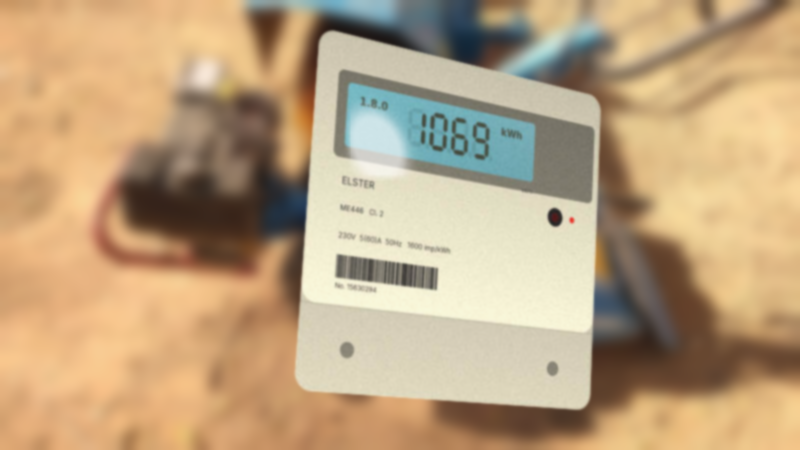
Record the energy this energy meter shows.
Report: 1069 kWh
